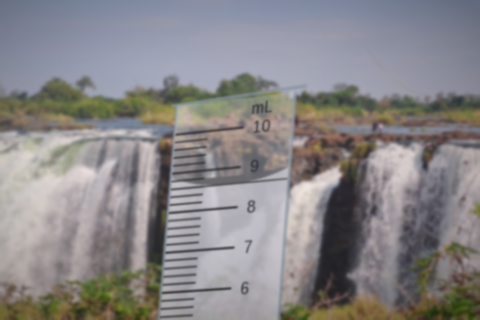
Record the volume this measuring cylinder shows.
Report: 8.6 mL
